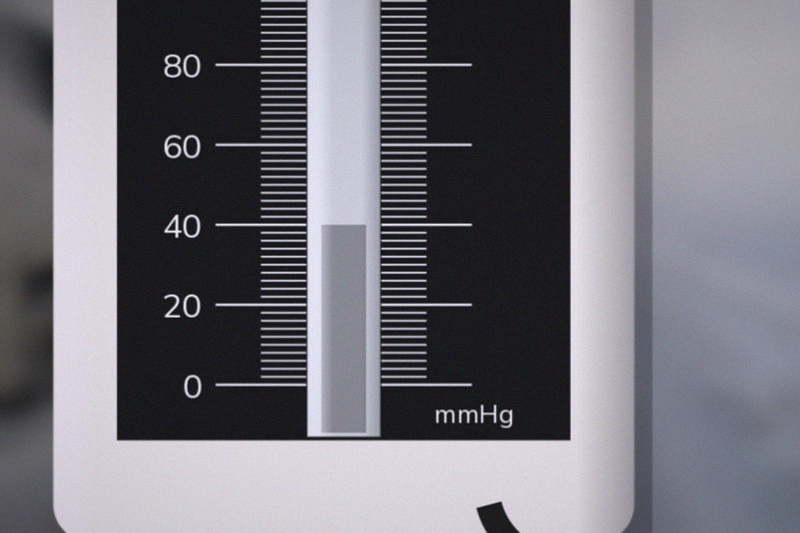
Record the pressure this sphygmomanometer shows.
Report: 40 mmHg
